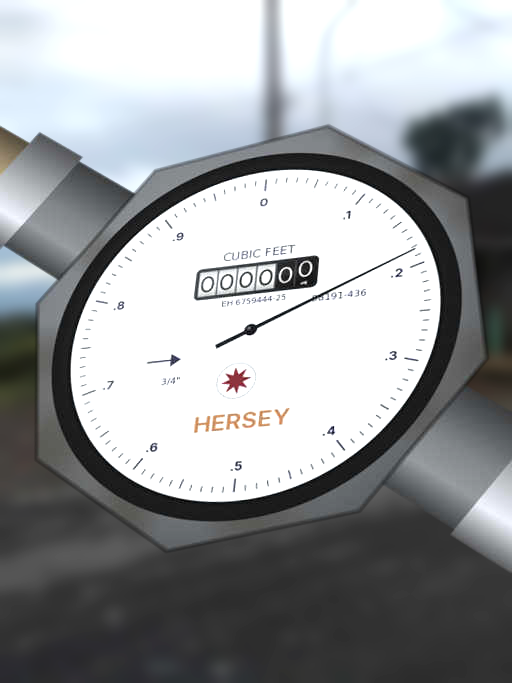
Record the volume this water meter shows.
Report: 0.18 ft³
